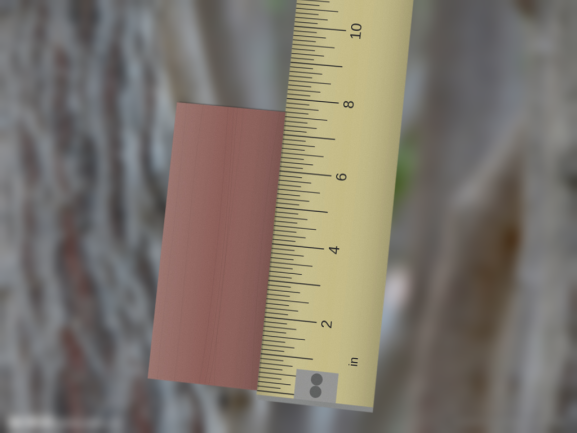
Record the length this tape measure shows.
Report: 7.625 in
